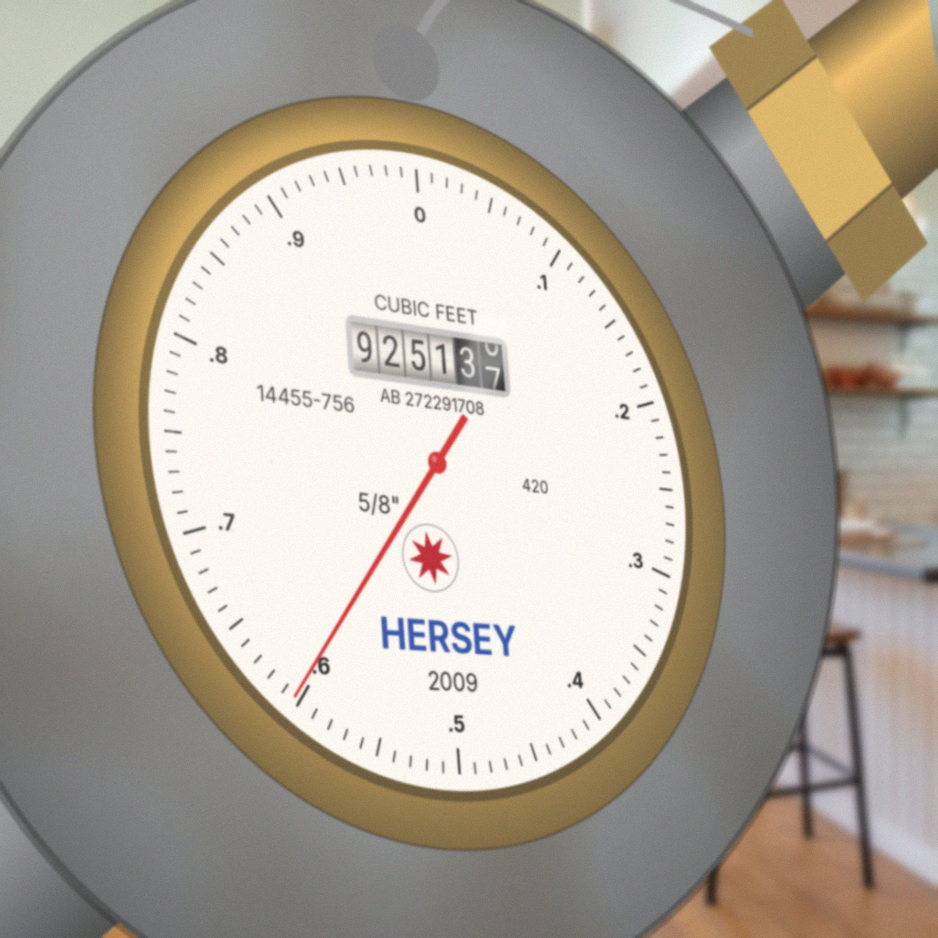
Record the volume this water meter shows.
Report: 925136.60 ft³
